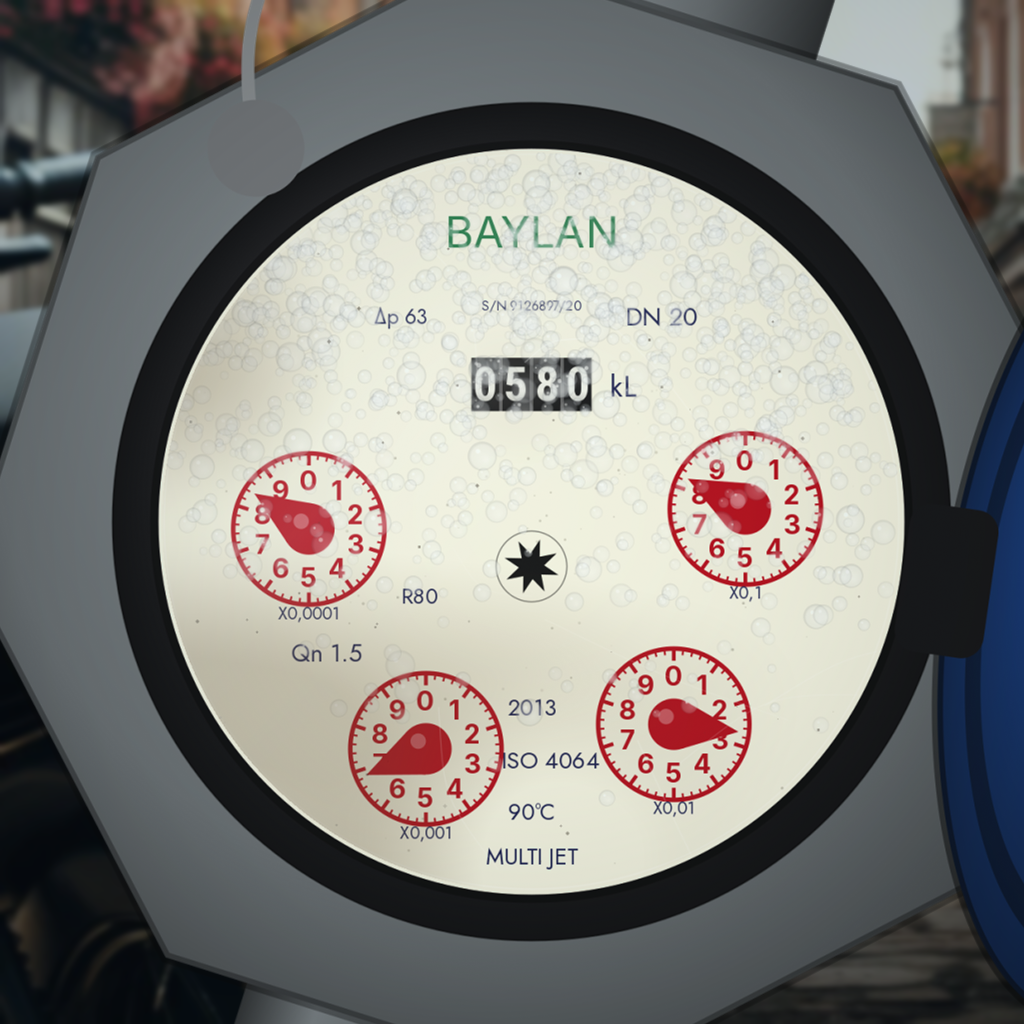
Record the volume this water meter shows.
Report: 580.8268 kL
